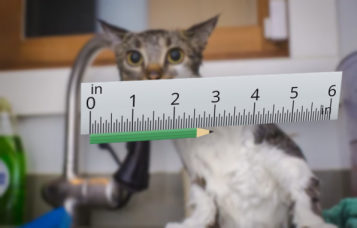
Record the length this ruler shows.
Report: 3 in
